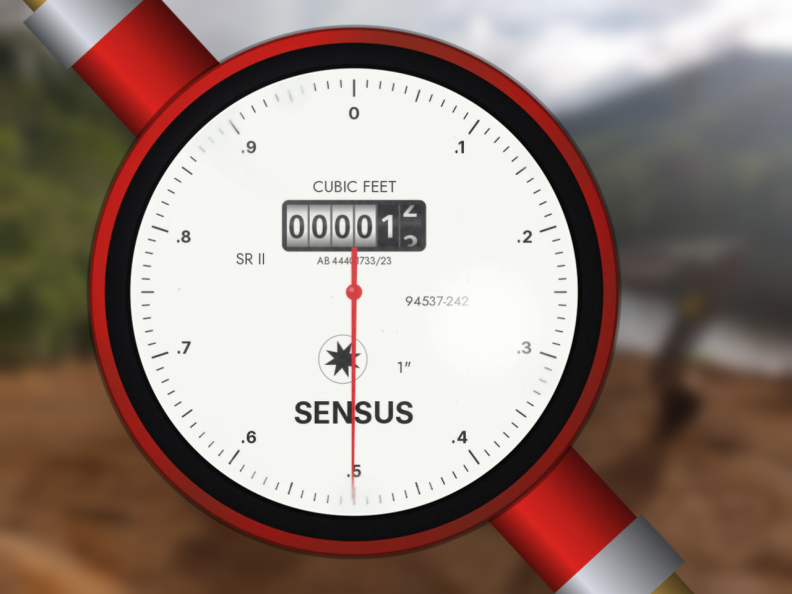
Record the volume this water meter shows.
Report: 12.50 ft³
